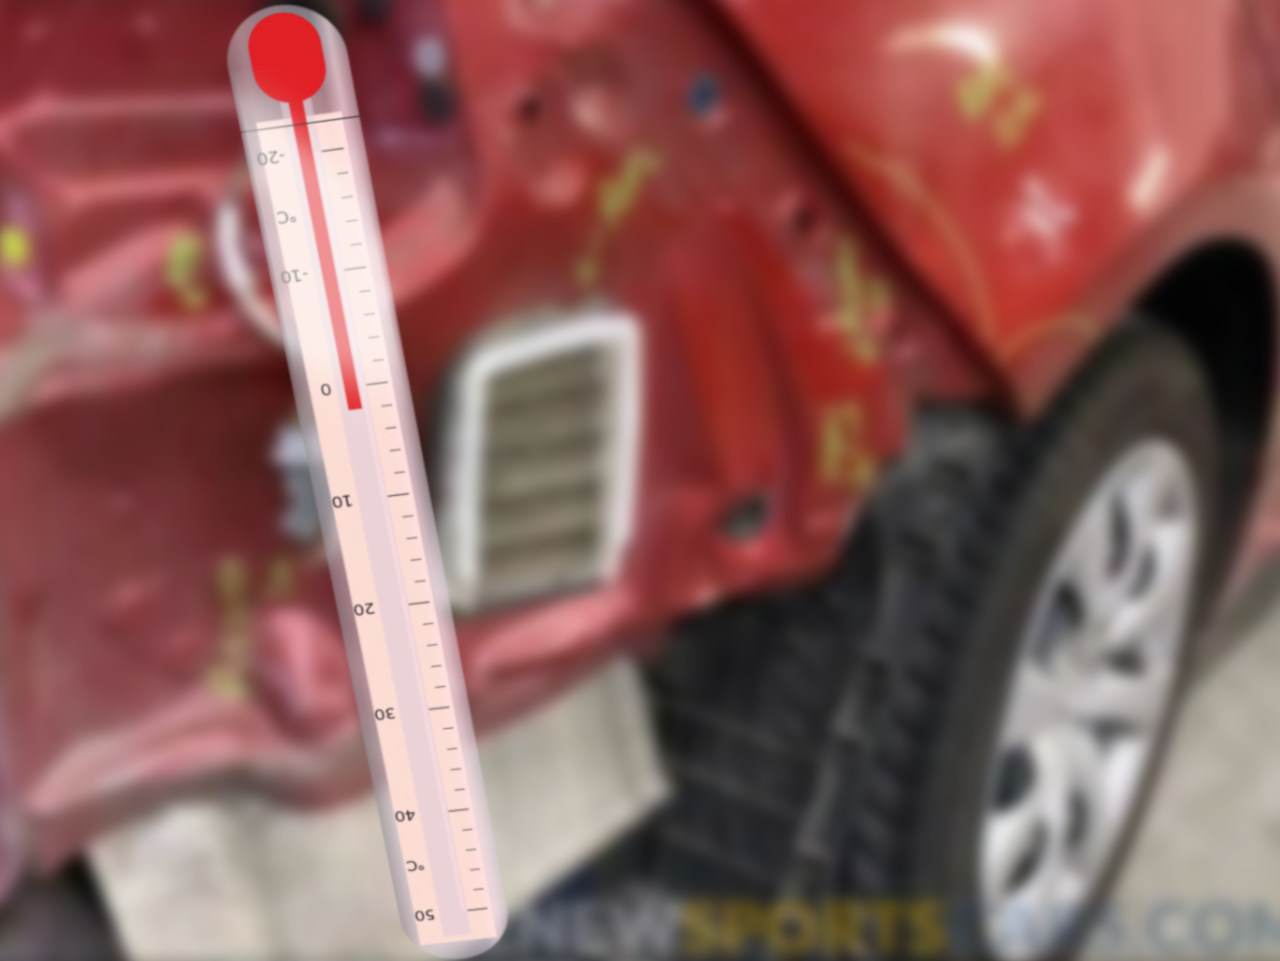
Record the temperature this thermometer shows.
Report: 2 °C
